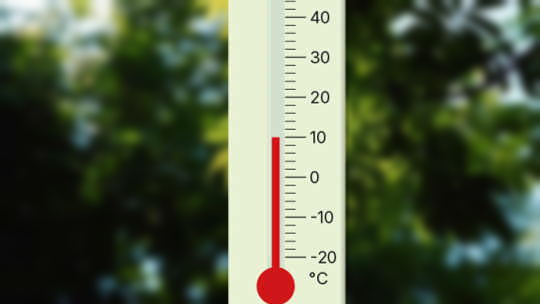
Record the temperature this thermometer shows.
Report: 10 °C
